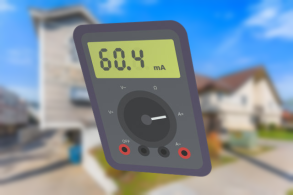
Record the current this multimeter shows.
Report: 60.4 mA
